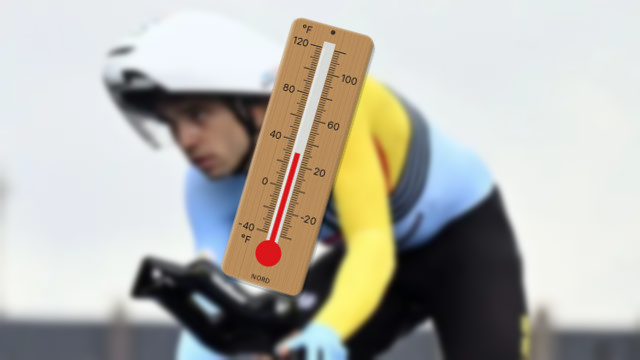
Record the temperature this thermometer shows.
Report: 30 °F
